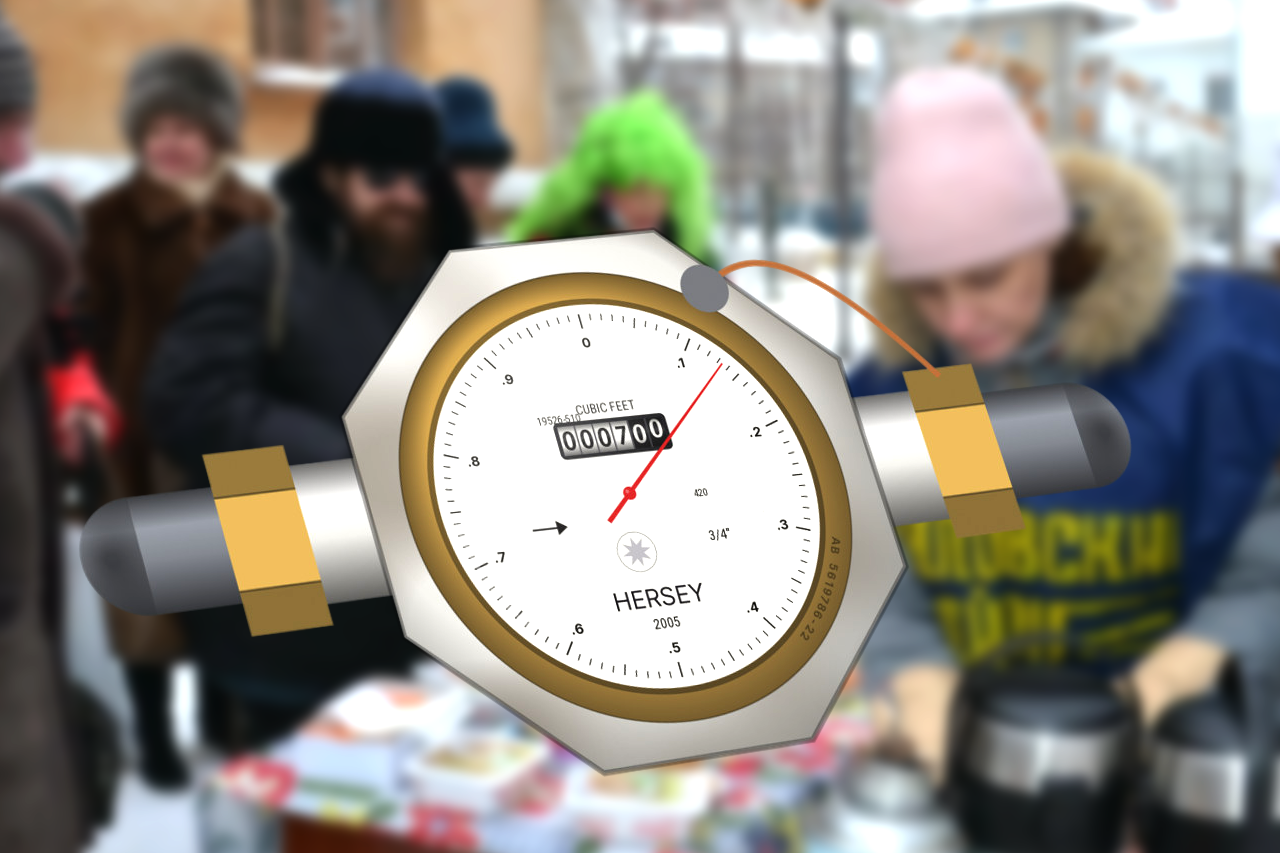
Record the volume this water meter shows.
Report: 700.13 ft³
